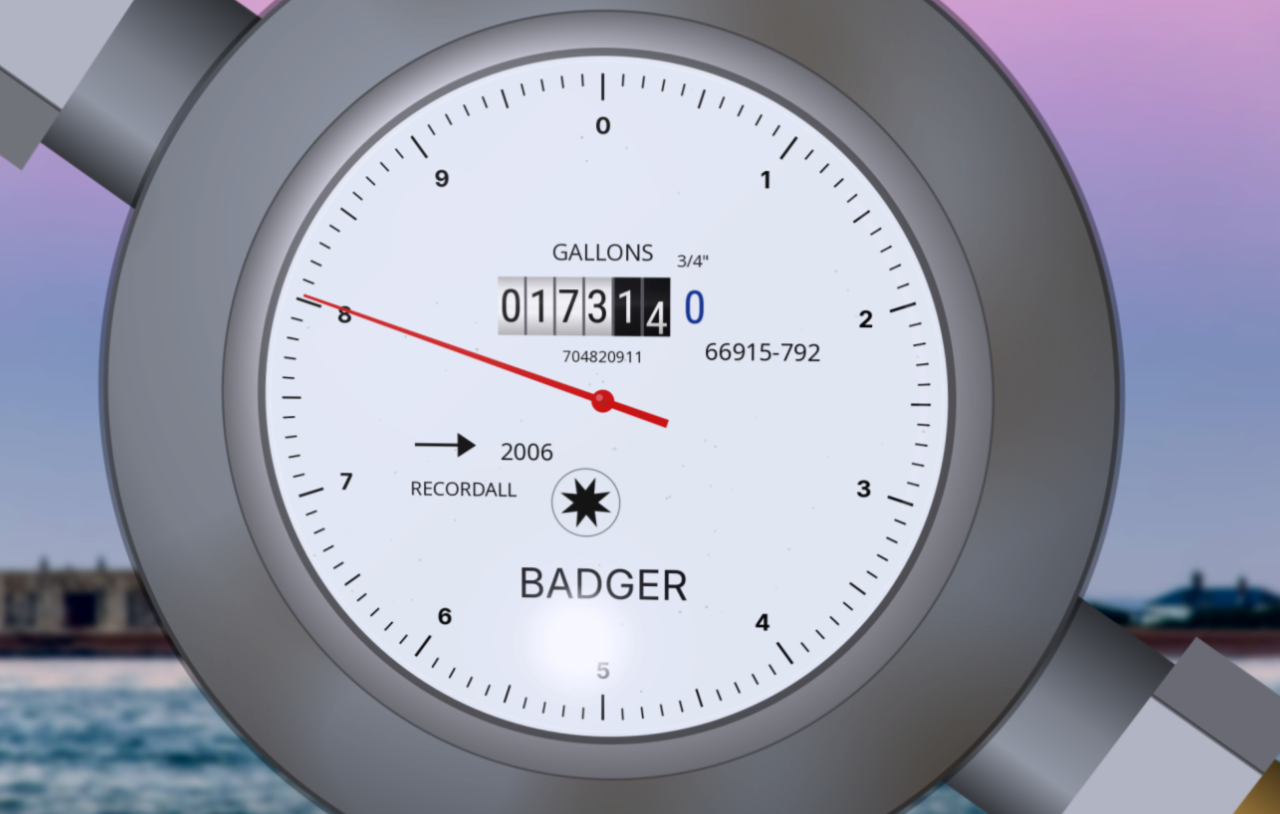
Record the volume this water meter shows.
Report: 173138.0 gal
